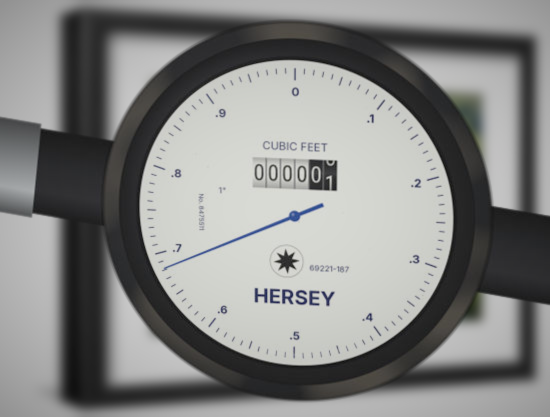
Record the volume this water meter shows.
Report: 0.68 ft³
